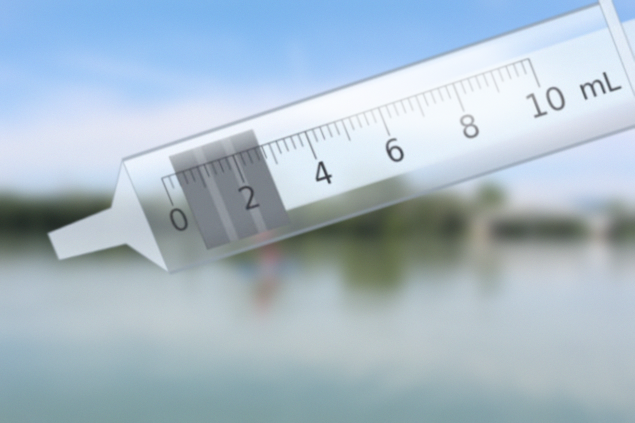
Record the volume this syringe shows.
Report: 0.4 mL
